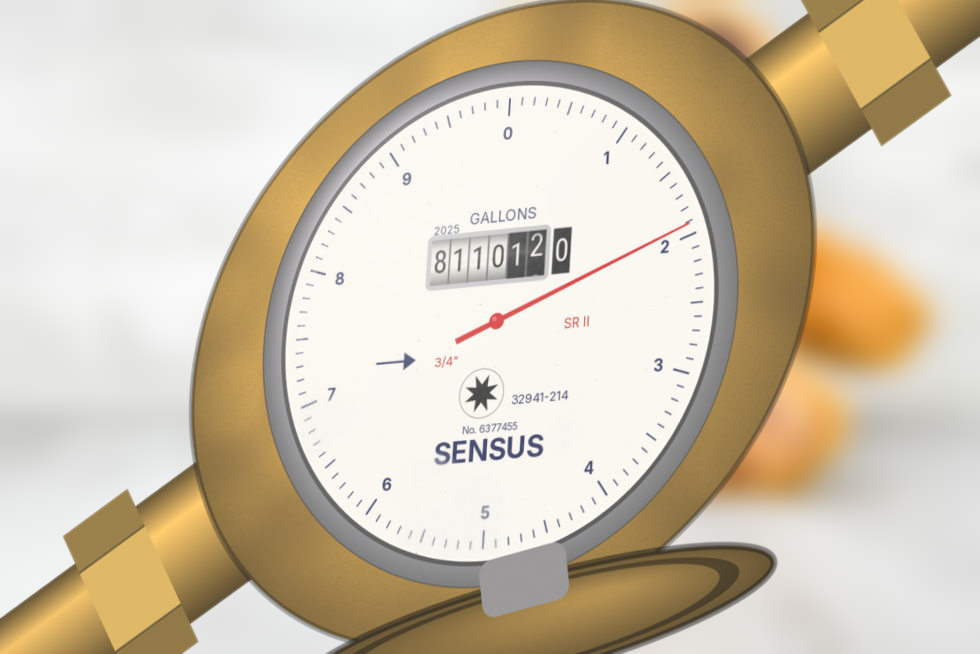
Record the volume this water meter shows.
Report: 8110121.9 gal
